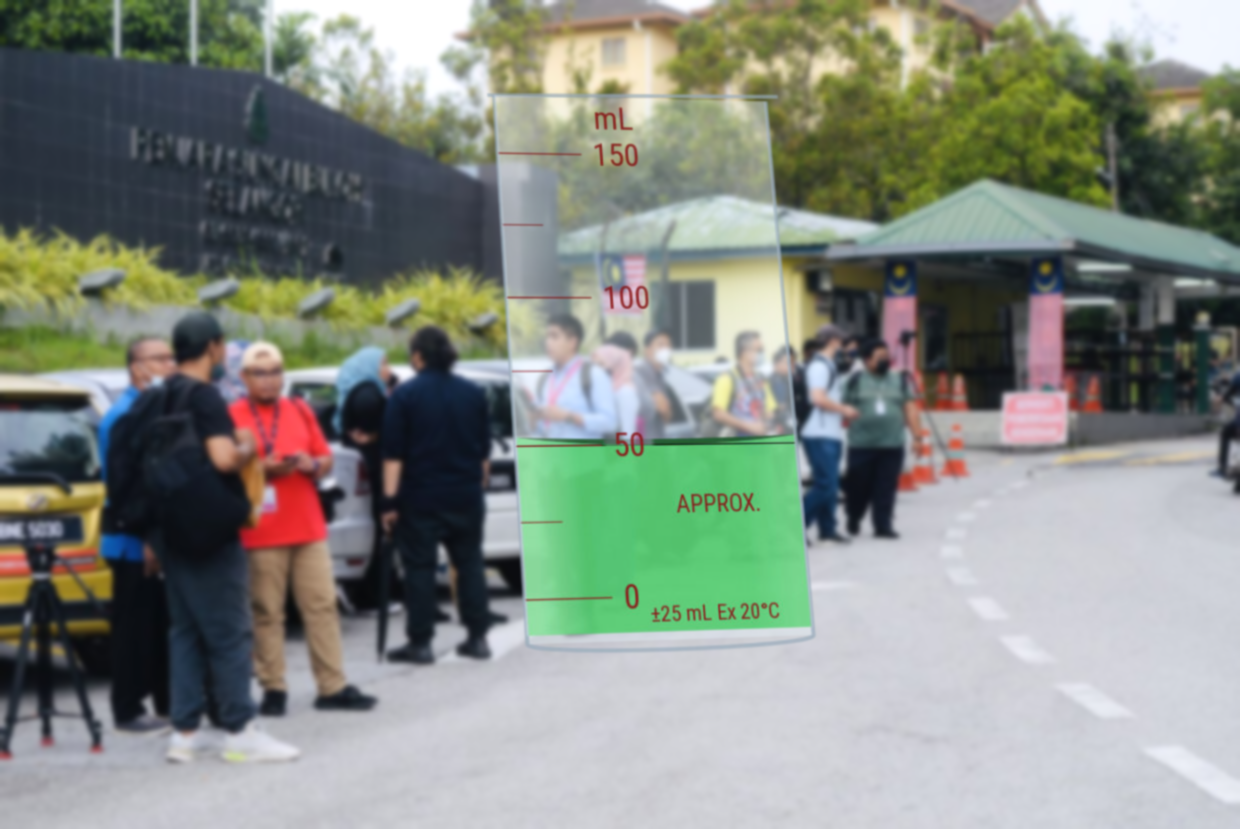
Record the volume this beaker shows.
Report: 50 mL
